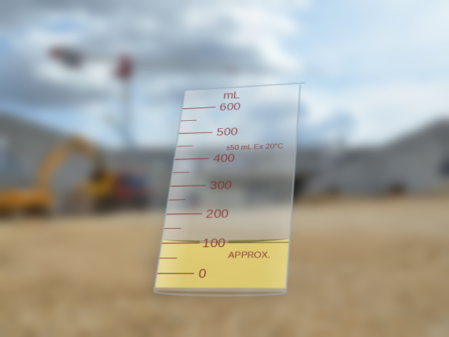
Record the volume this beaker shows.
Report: 100 mL
